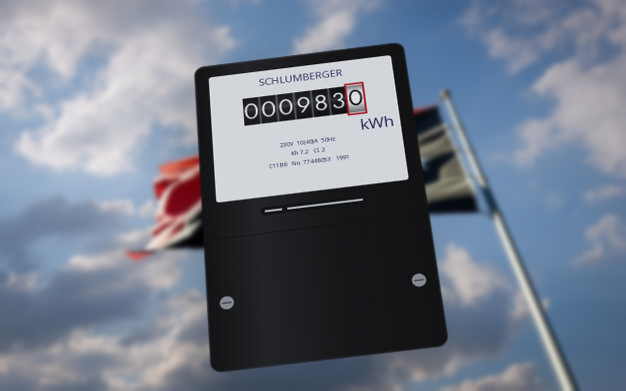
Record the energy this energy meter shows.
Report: 983.0 kWh
